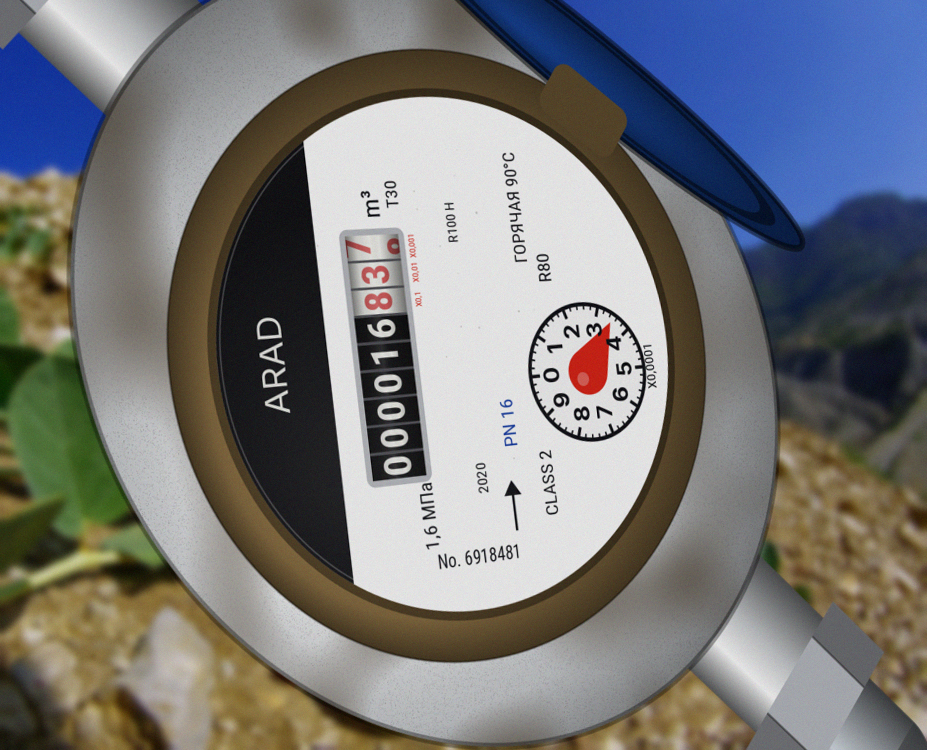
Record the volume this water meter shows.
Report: 16.8373 m³
